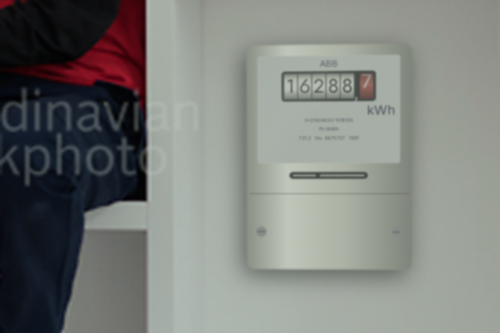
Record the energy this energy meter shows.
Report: 16288.7 kWh
